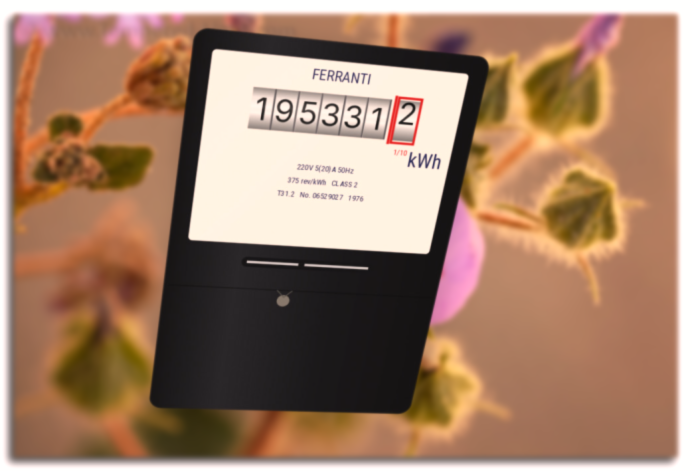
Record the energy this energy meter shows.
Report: 195331.2 kWh
